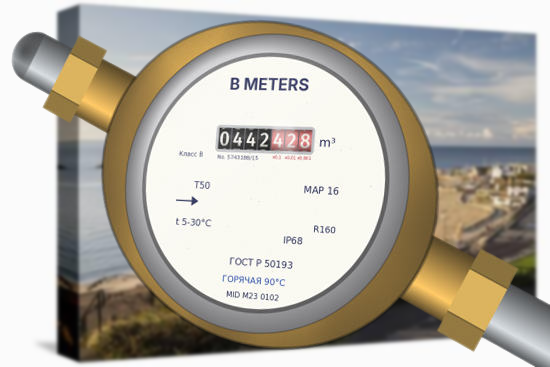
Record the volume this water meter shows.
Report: 442.428 m³
